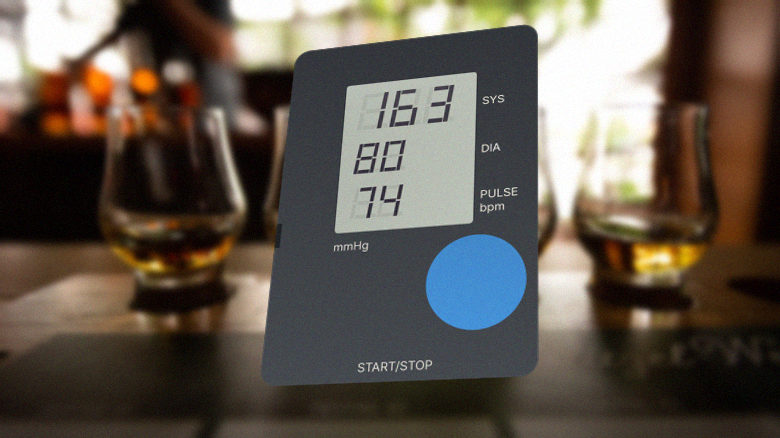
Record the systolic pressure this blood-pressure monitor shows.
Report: 163 mmHg
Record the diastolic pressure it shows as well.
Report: 80 mmHg
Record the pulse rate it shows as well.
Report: 74 bpm
